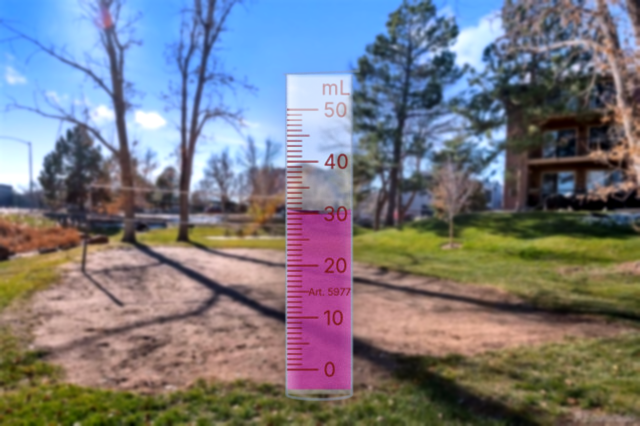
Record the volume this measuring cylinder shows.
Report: 30 mL
